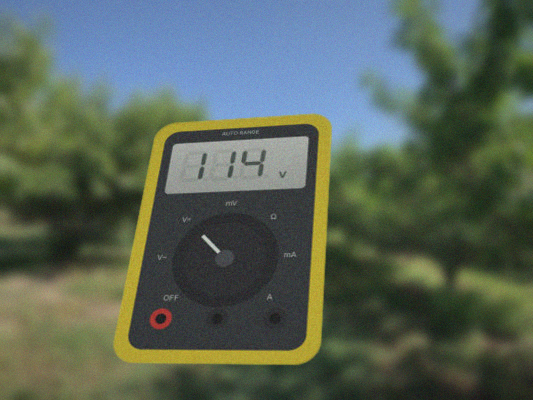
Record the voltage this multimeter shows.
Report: 114 V
